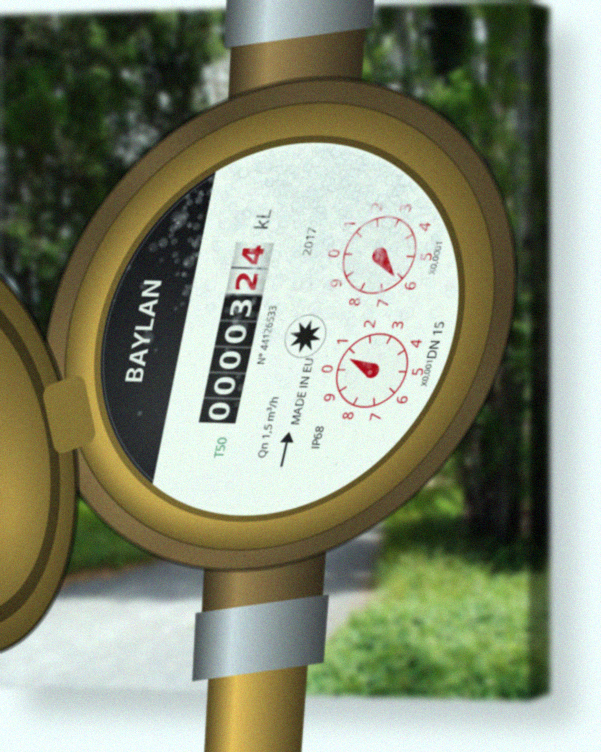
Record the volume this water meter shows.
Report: 3.2406 kL
